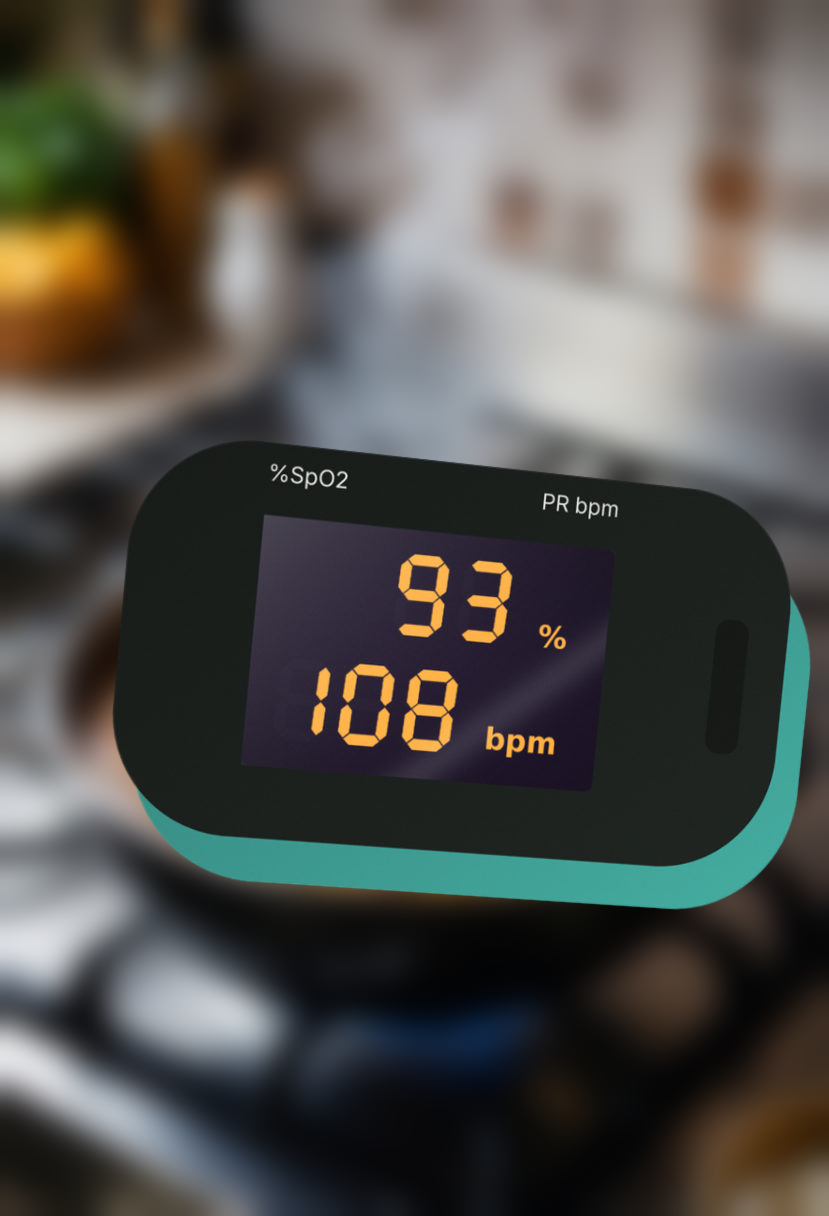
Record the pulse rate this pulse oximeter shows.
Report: 108 bpm
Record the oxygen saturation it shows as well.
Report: 93 %
